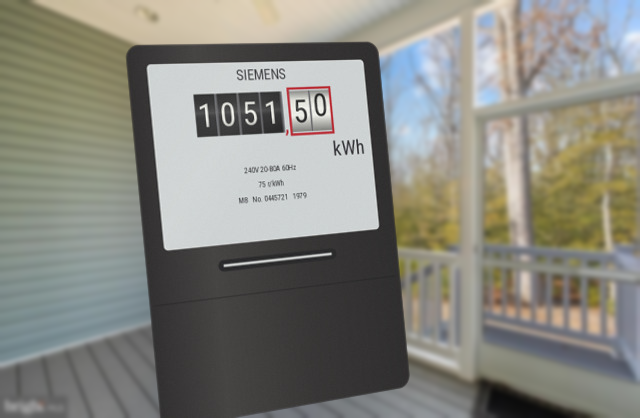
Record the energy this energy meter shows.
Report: 1051.50 kWh
